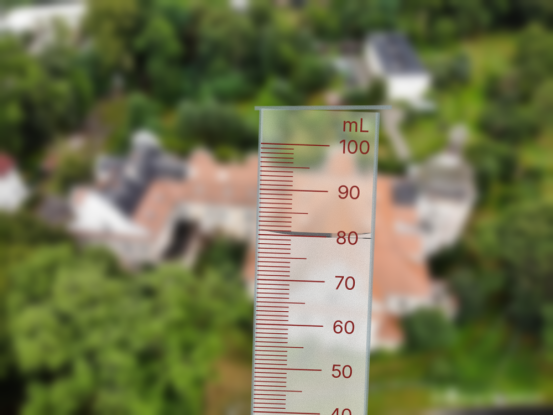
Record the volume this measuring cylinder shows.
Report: 80 mL
